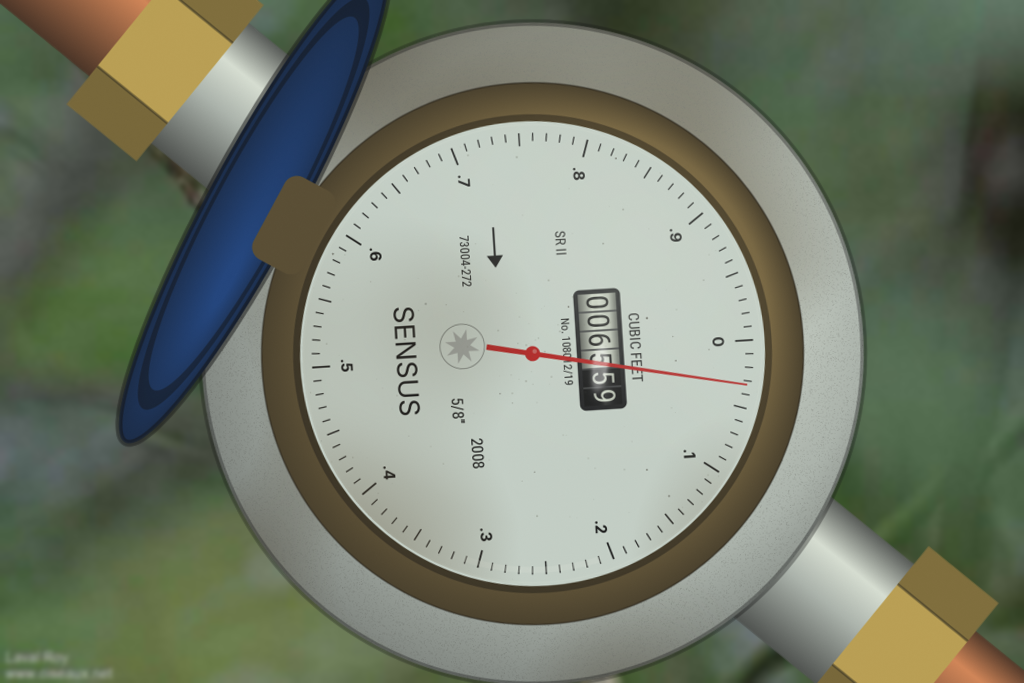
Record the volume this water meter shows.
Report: 6559.03 ft³
